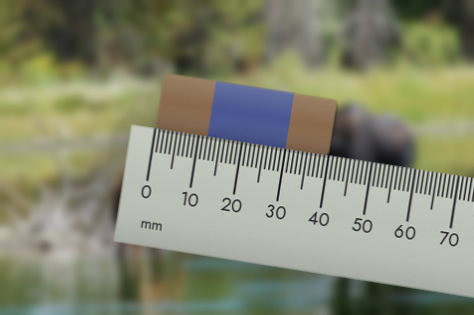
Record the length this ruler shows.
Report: 40 mm
